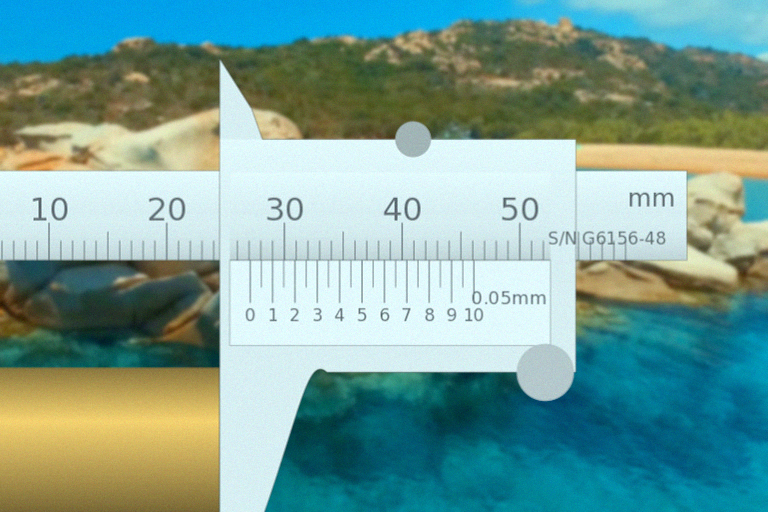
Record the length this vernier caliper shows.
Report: 27.1 mm
